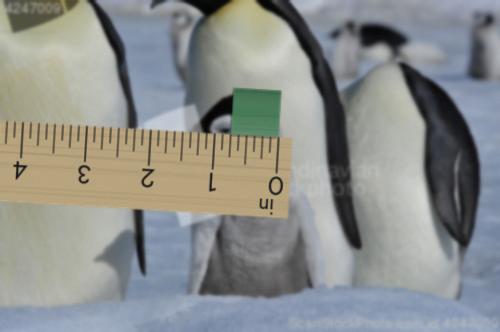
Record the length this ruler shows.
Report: 0.75 in
